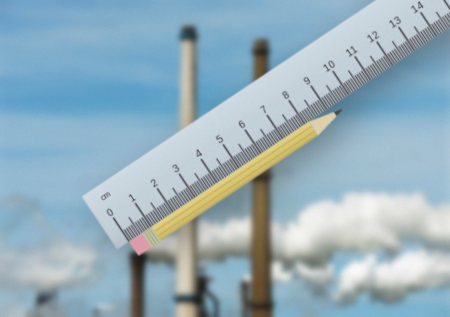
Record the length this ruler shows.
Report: 9.5 cm
